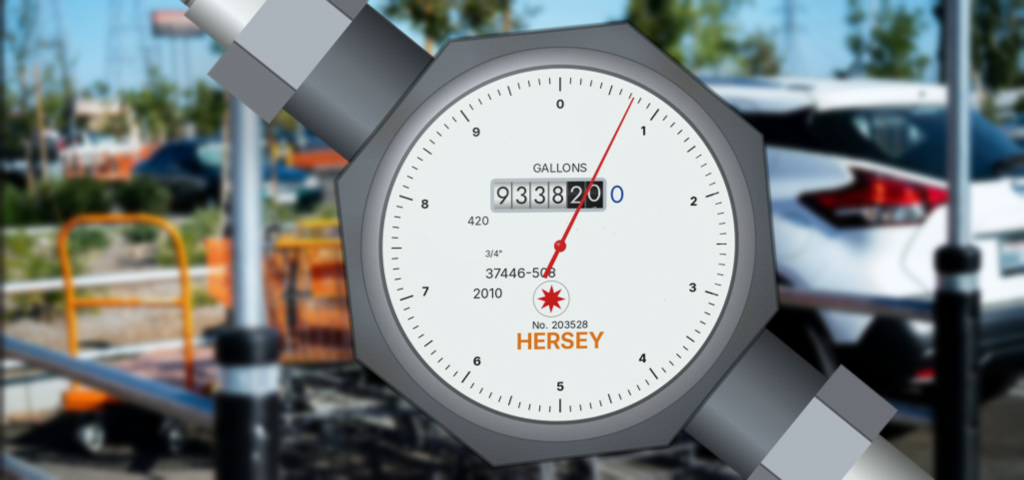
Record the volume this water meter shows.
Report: 9338200.7 gal
